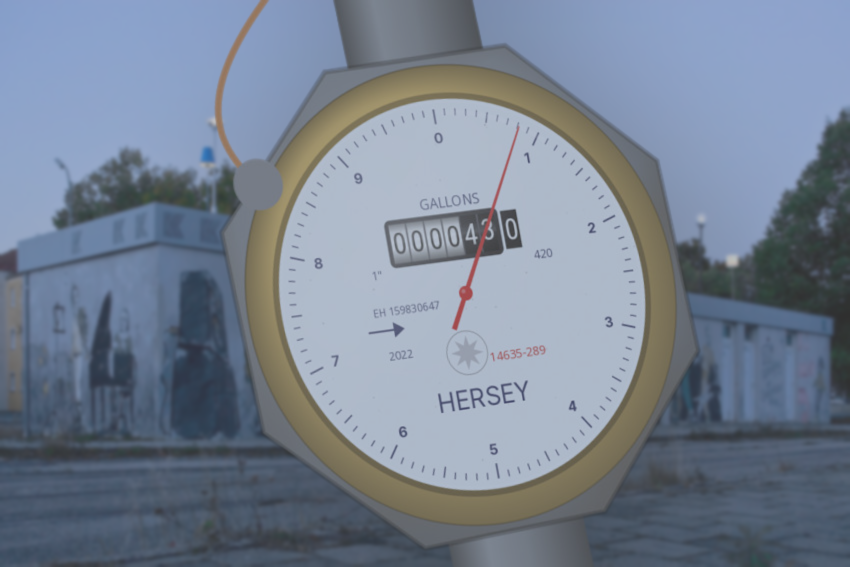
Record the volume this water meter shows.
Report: 430.8 gal
